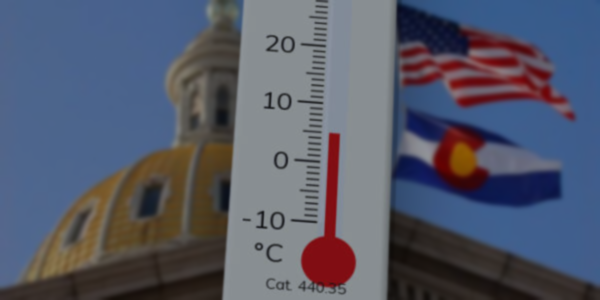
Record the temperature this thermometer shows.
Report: 5 °C
